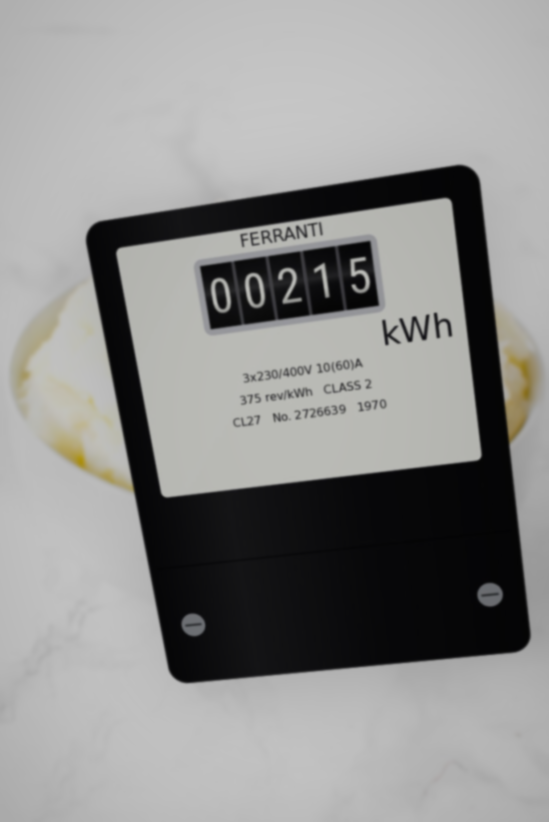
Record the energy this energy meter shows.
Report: 215 kWh
